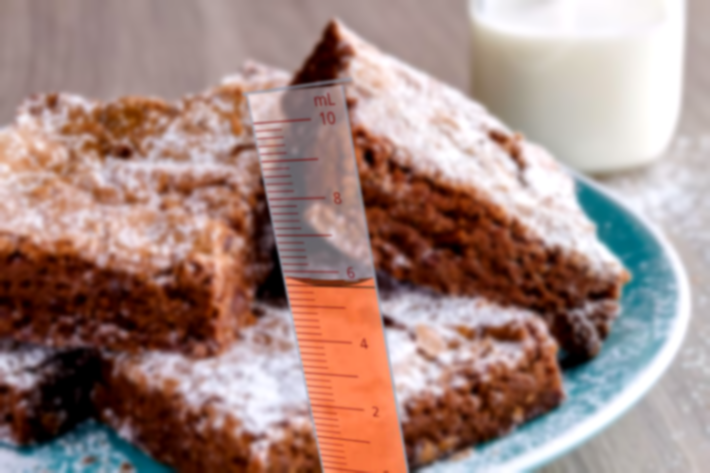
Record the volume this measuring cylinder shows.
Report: 5.6 mL
